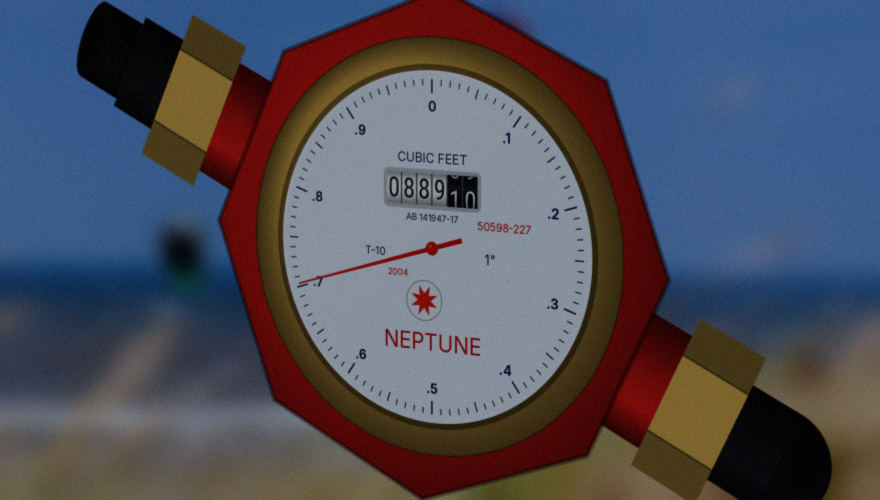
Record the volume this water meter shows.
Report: 88909.70 ft³
